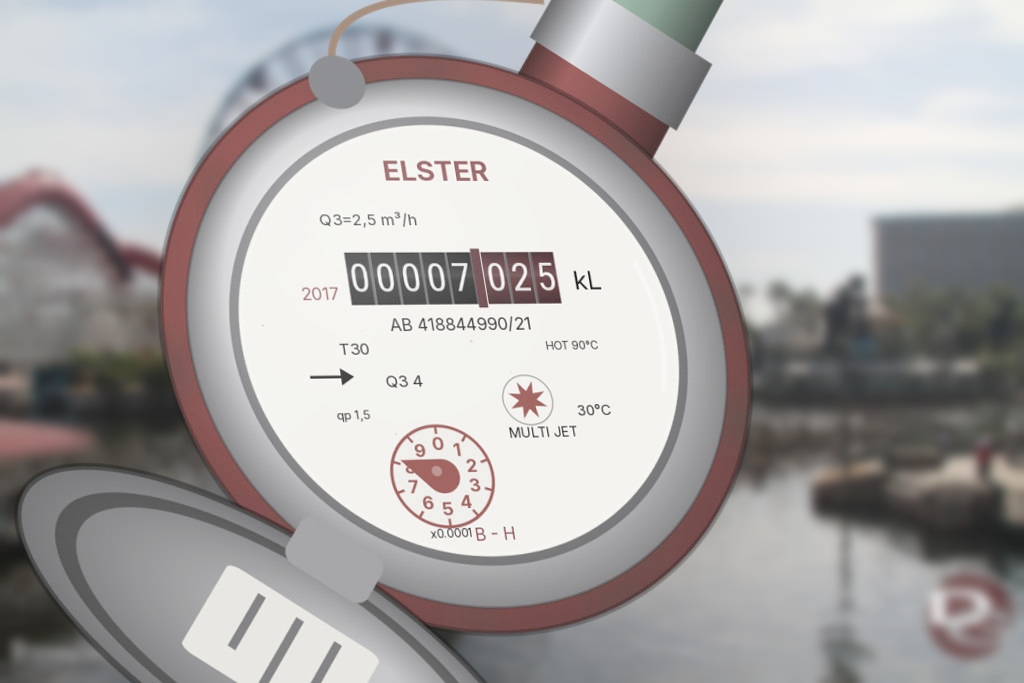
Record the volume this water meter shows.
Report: 7.0258 kL
